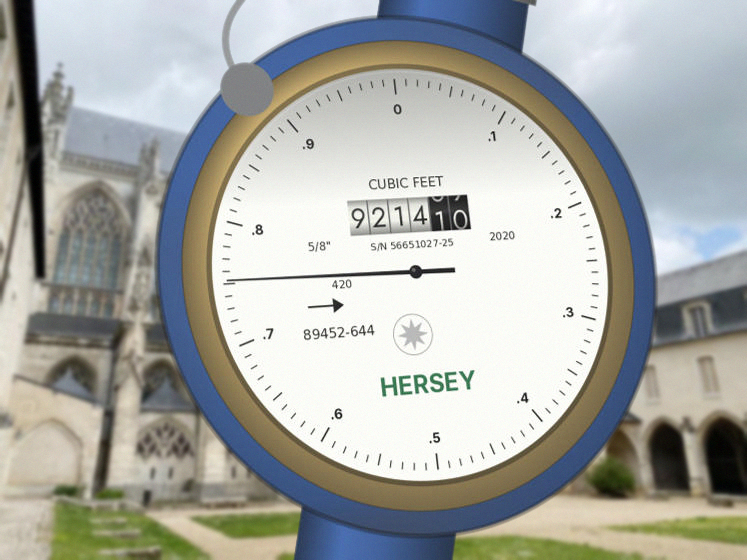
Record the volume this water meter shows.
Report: 921409.75 ft³
